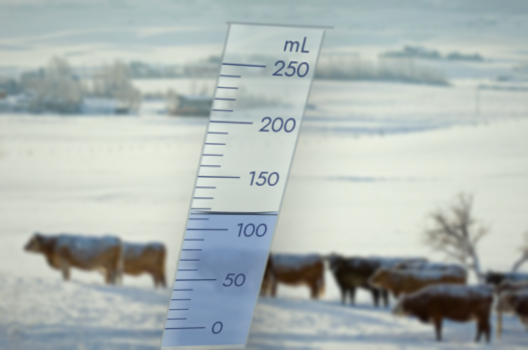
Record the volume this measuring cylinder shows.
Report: 115 mL
